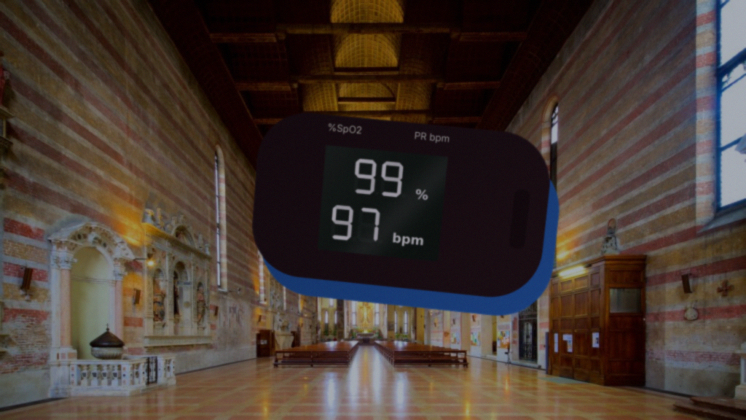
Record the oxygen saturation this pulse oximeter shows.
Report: 99 %
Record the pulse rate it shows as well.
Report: 97 bpm
